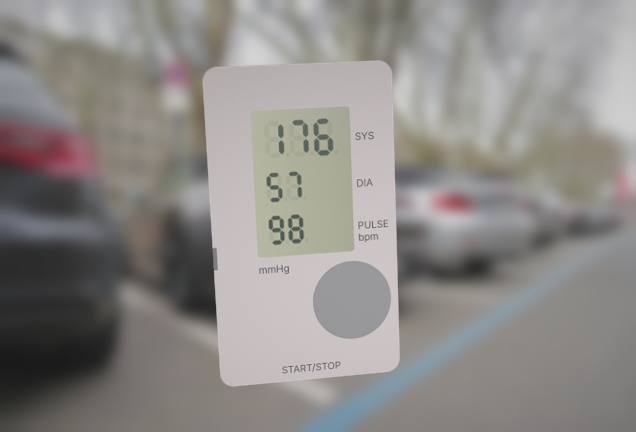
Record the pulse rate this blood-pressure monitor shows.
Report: 98 bpm
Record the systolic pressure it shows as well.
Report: 176 mmHg
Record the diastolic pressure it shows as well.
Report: 57 mmHg
